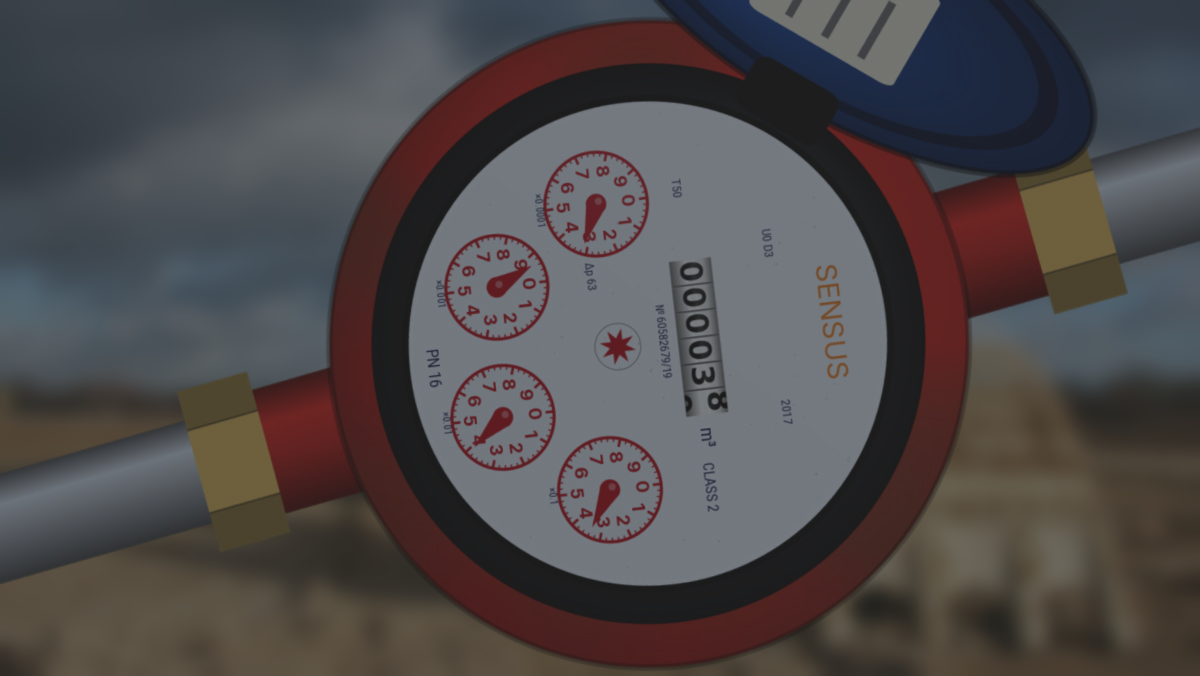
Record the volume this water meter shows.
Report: 38.3393 m³
